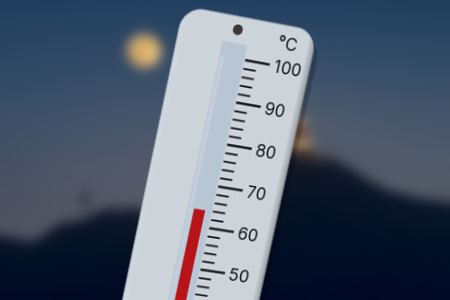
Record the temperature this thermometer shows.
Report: 64 °C
